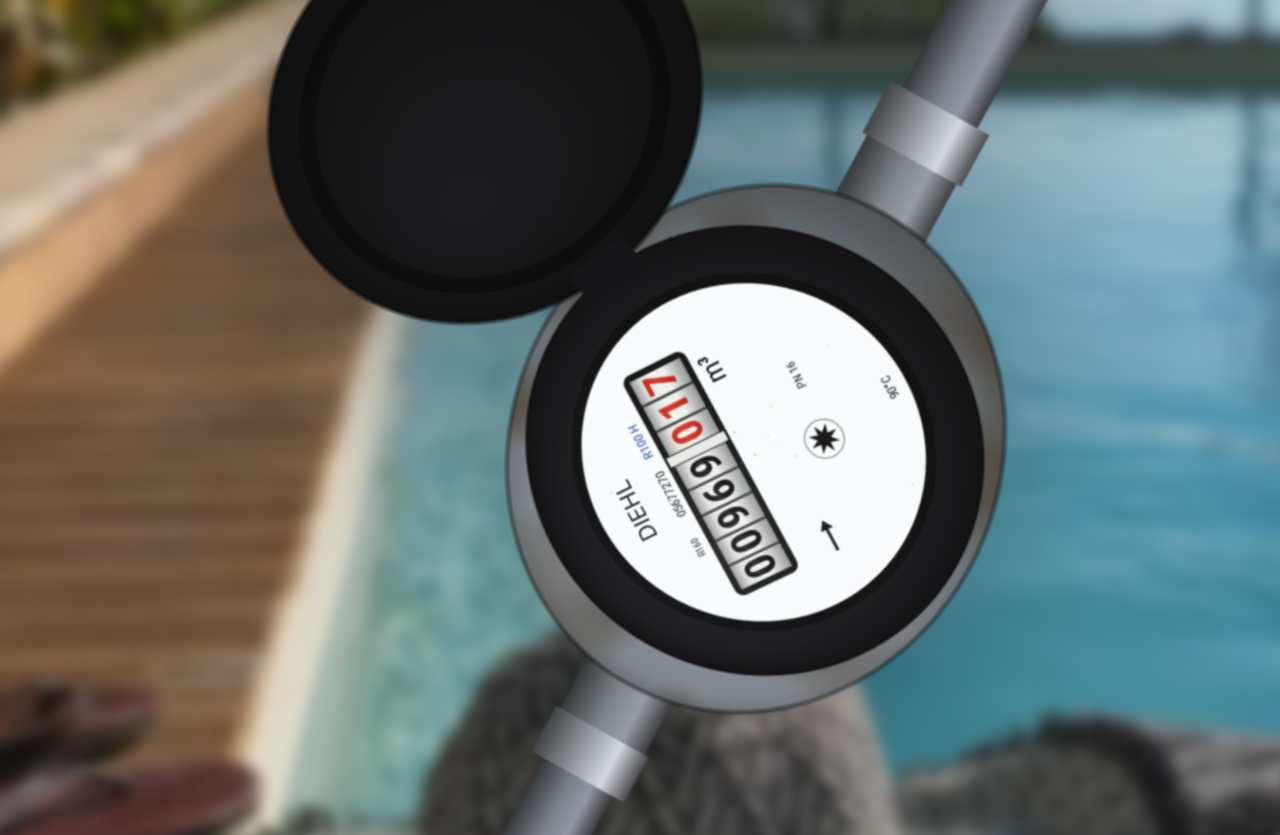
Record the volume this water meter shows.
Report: 969.017 m³
